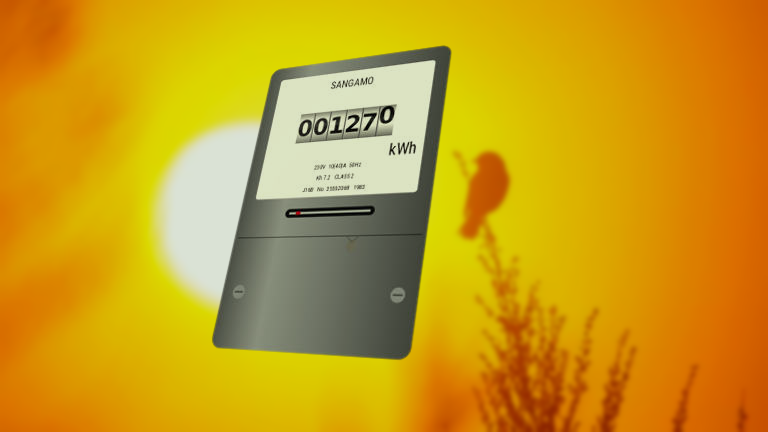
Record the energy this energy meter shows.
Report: 1270 kWh
